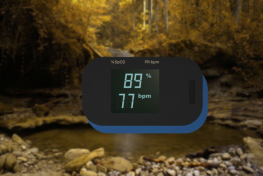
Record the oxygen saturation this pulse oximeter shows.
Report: 89 %
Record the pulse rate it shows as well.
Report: 77 bpm
